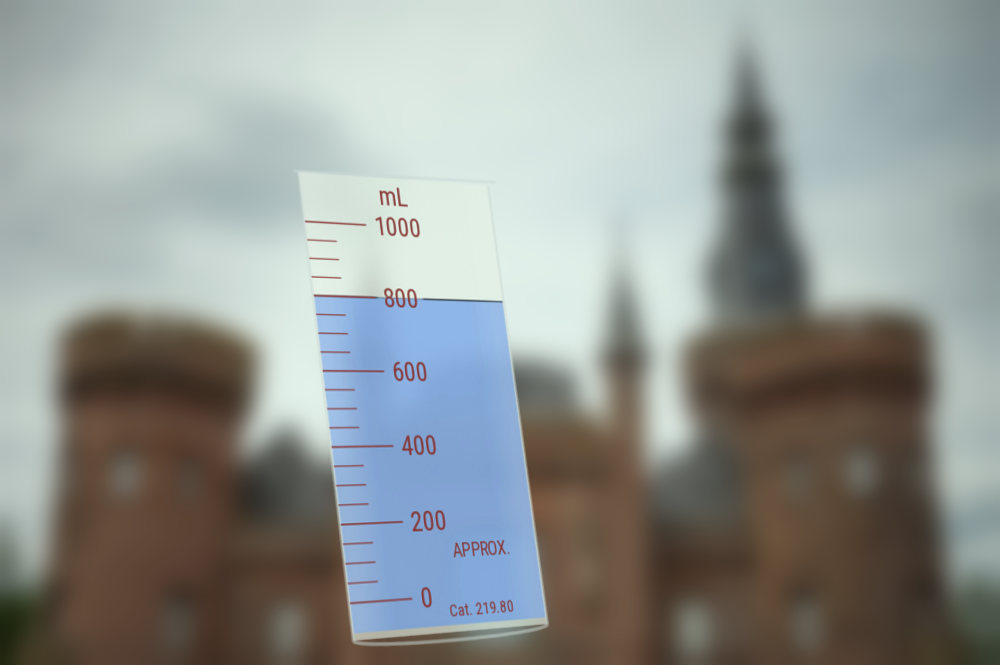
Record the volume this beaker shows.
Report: 800 mL
